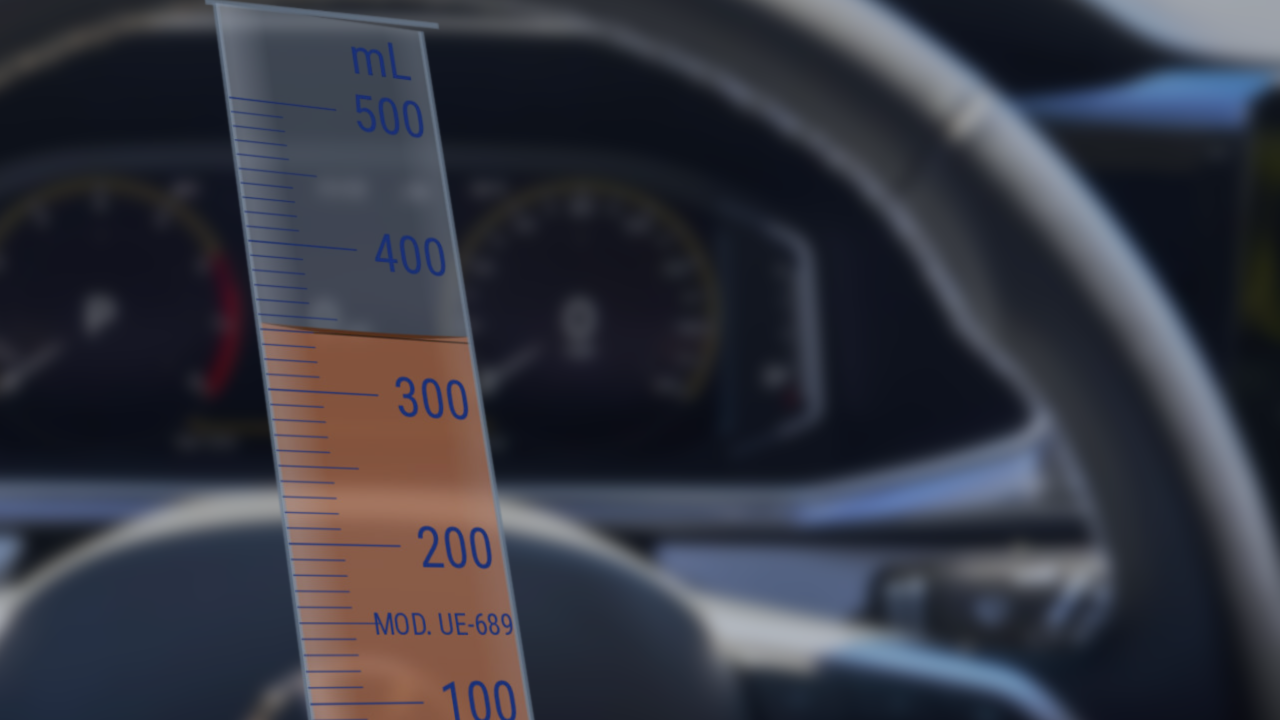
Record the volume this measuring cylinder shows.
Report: 340 mL
